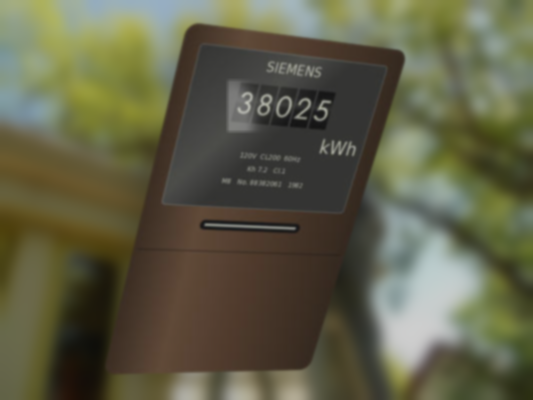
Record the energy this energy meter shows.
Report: 38025 kWh
